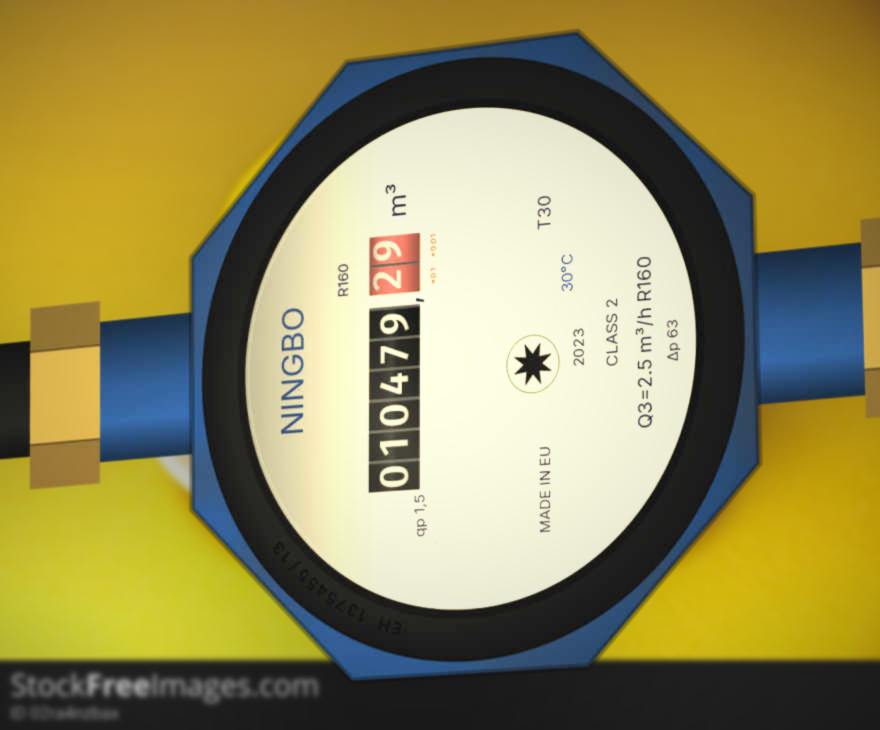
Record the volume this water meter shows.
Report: 10479.29 m³
